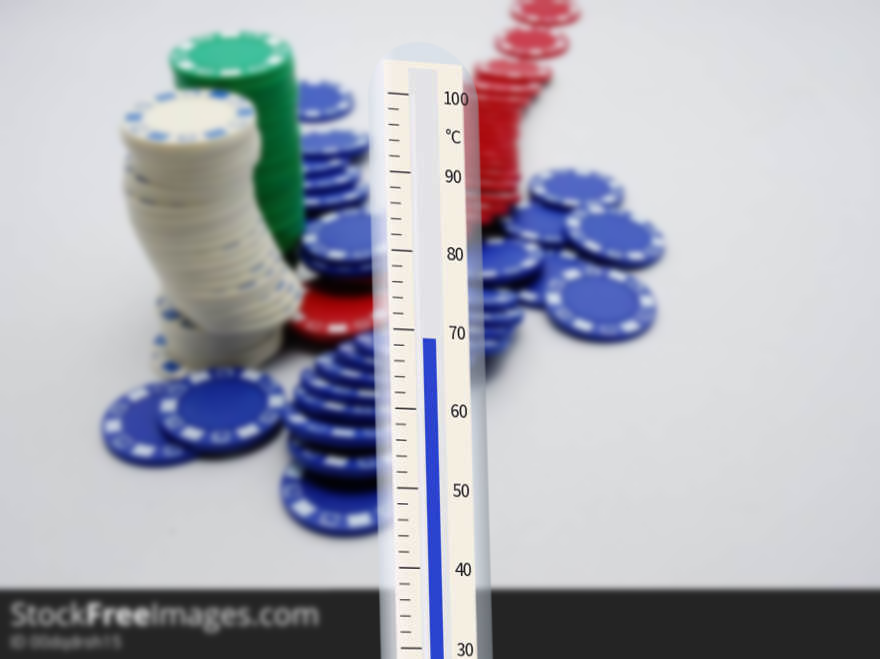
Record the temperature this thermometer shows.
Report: 69 °C
